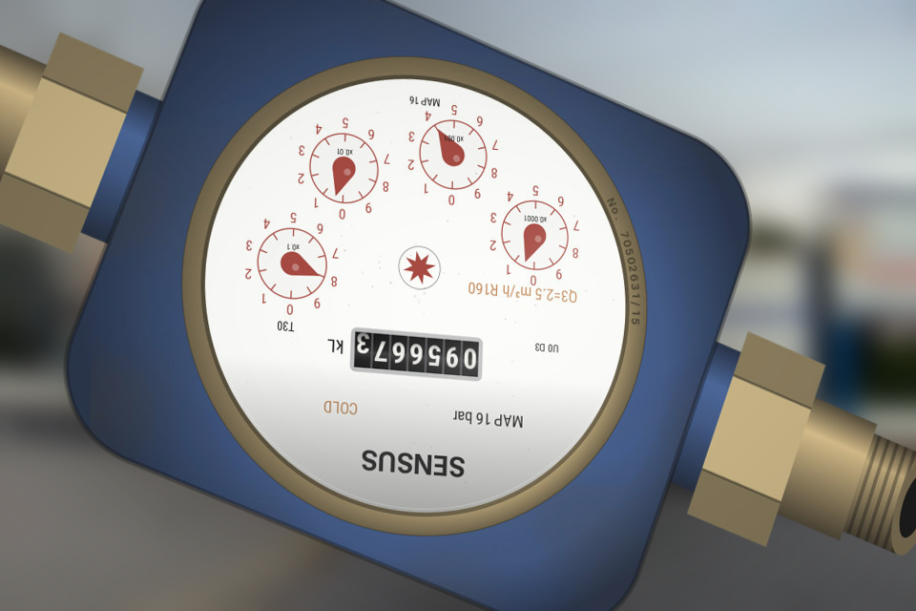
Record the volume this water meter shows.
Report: 956672.8040 kL
